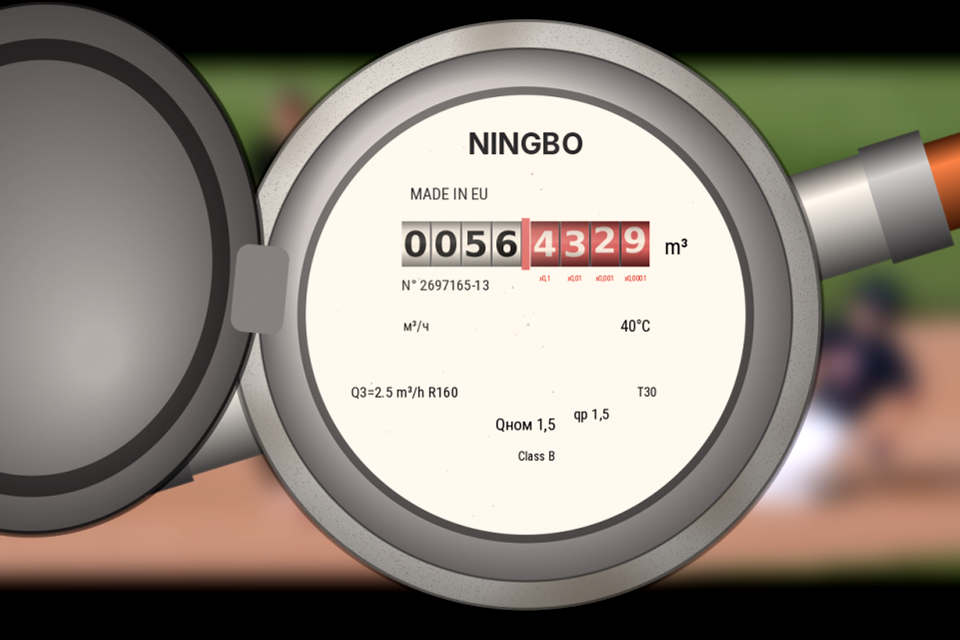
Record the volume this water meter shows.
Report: 56.4329 m³
